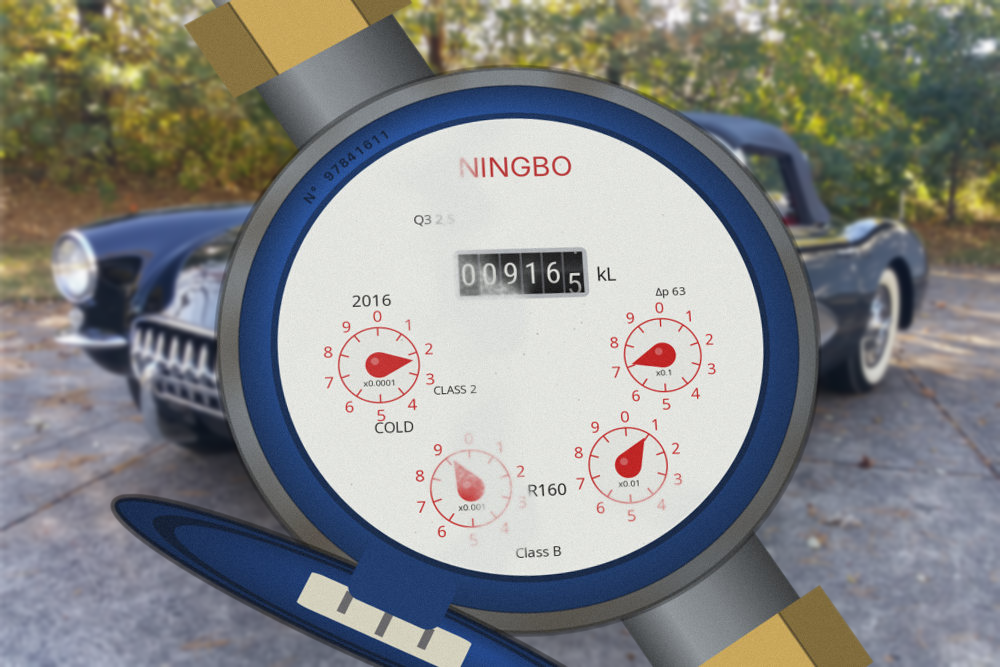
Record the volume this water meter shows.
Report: 9164.7092 kL
